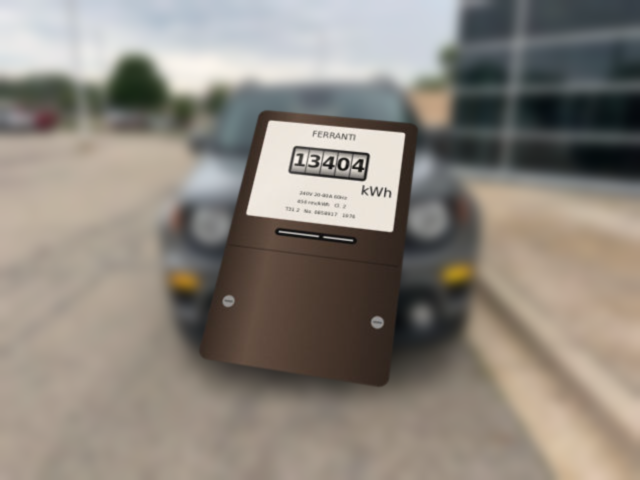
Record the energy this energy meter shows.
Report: 13404 kWh
